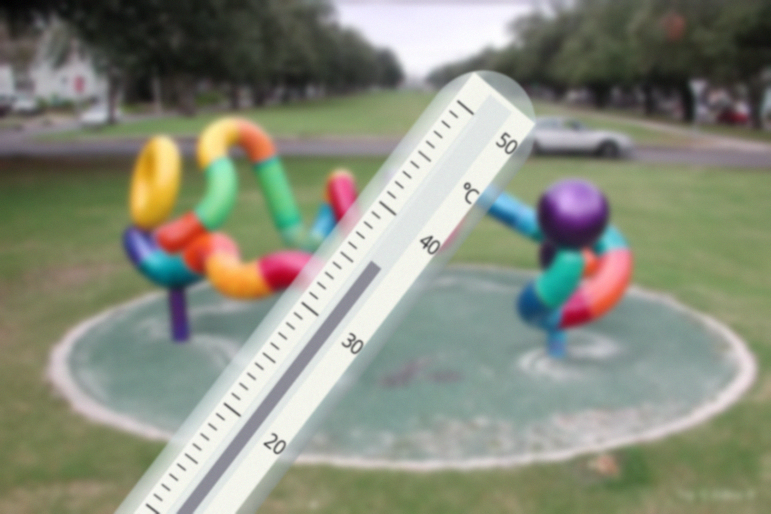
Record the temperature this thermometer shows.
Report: 36 °C
